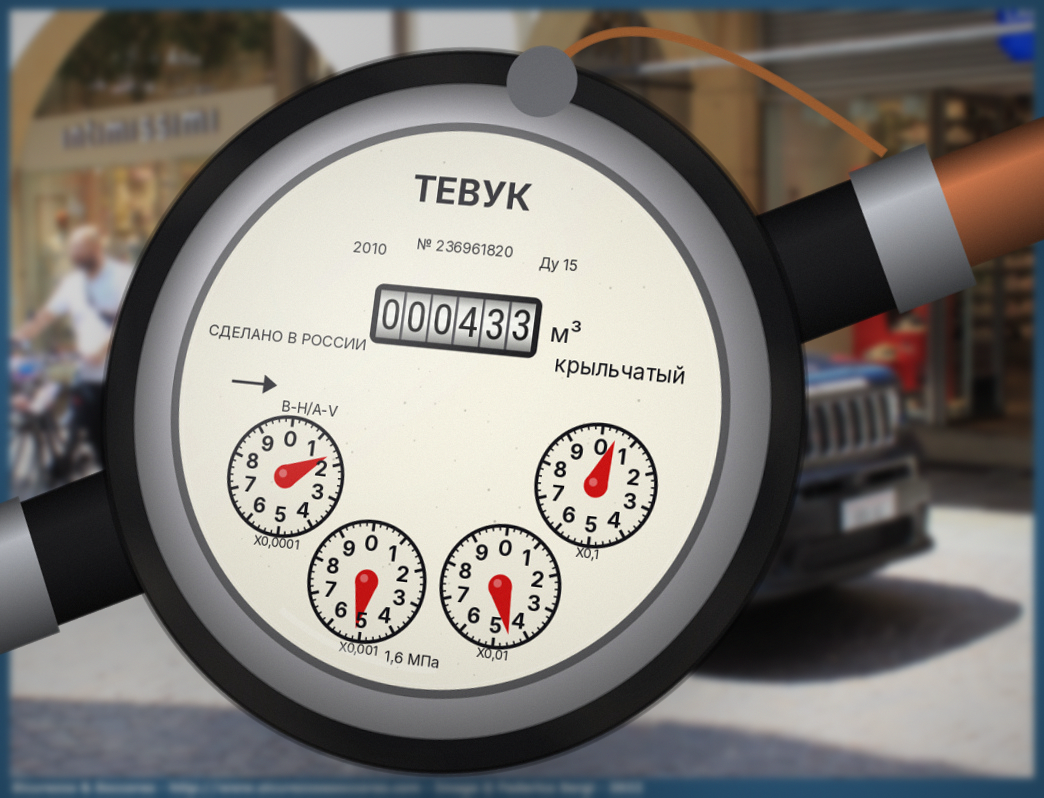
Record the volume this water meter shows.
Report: 433.0451 m³
